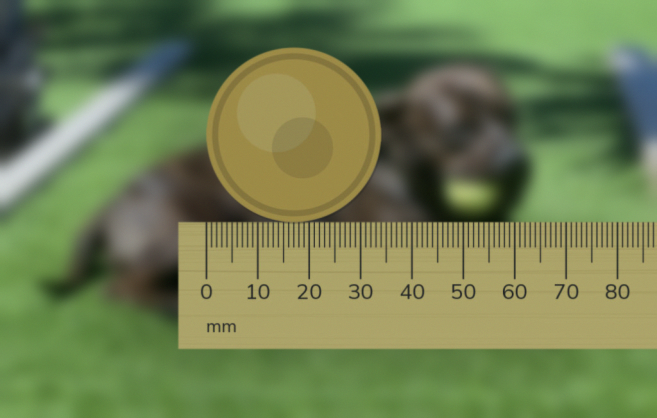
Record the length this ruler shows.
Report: 34 mm
